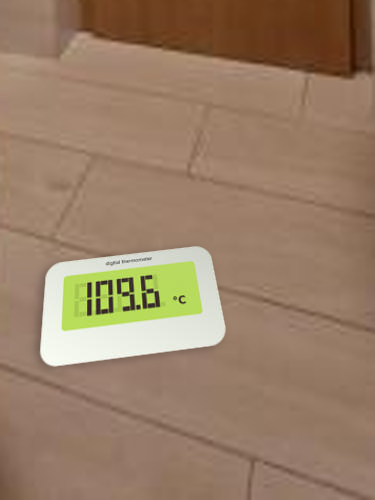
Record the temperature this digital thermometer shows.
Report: 109.6 °C
